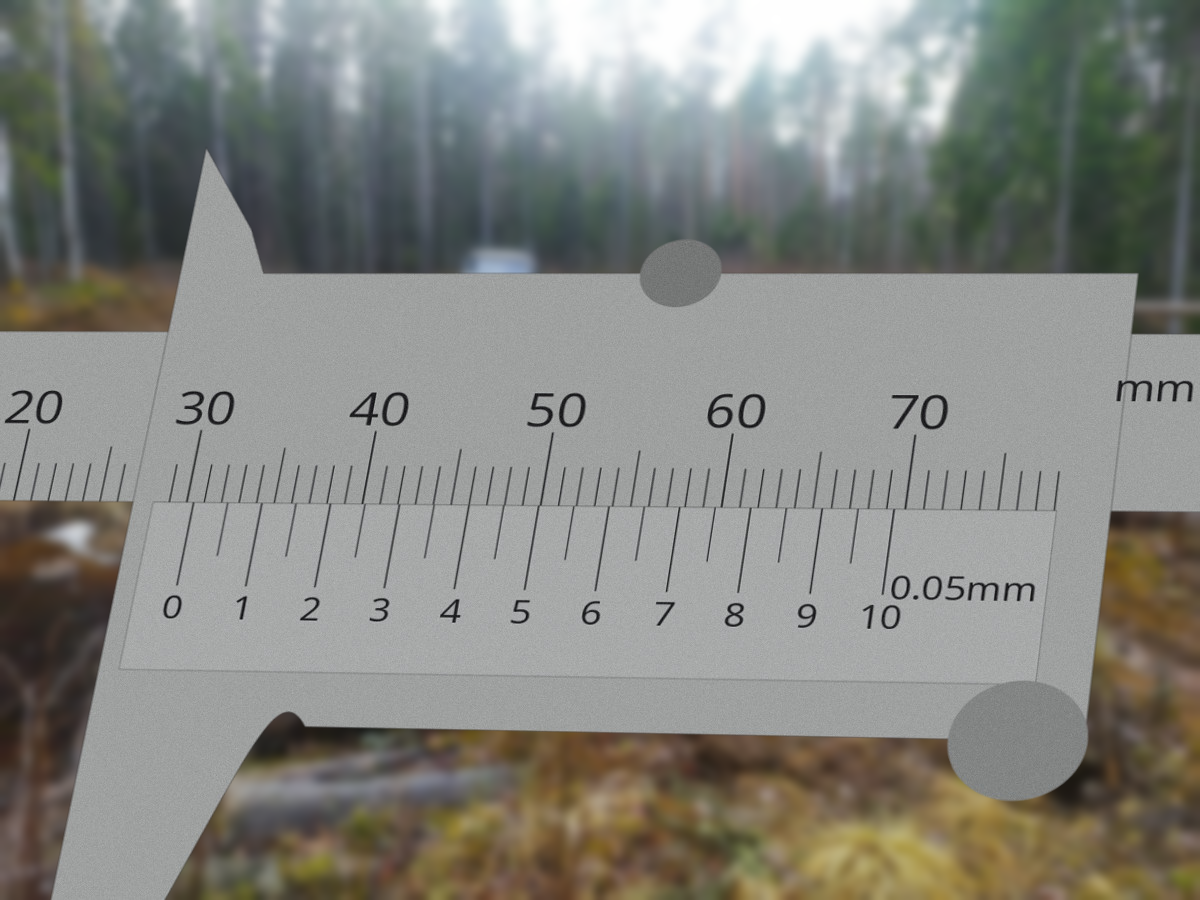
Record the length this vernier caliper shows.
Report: 30.4 mm
